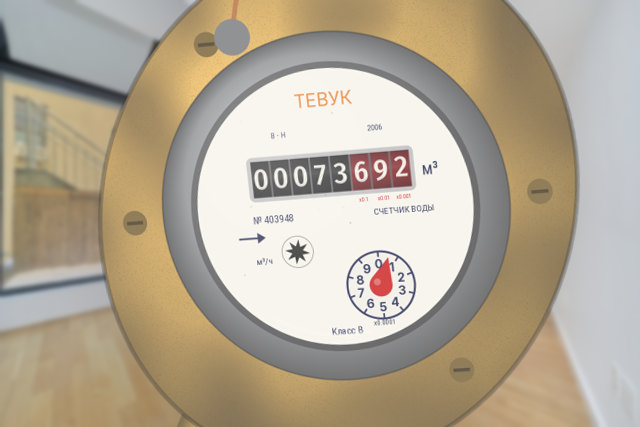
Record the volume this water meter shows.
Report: 73.6920 m³
